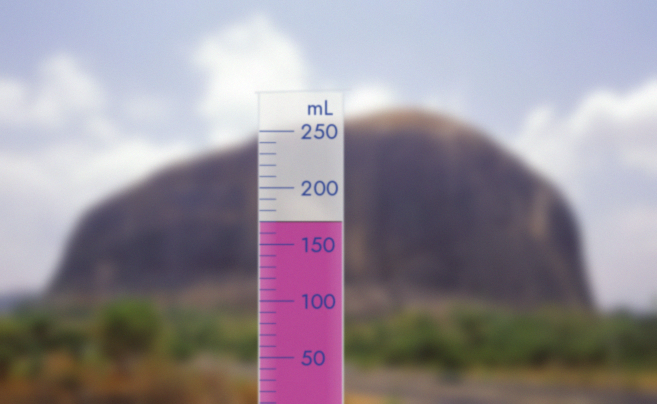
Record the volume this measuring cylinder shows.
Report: 170 mL
